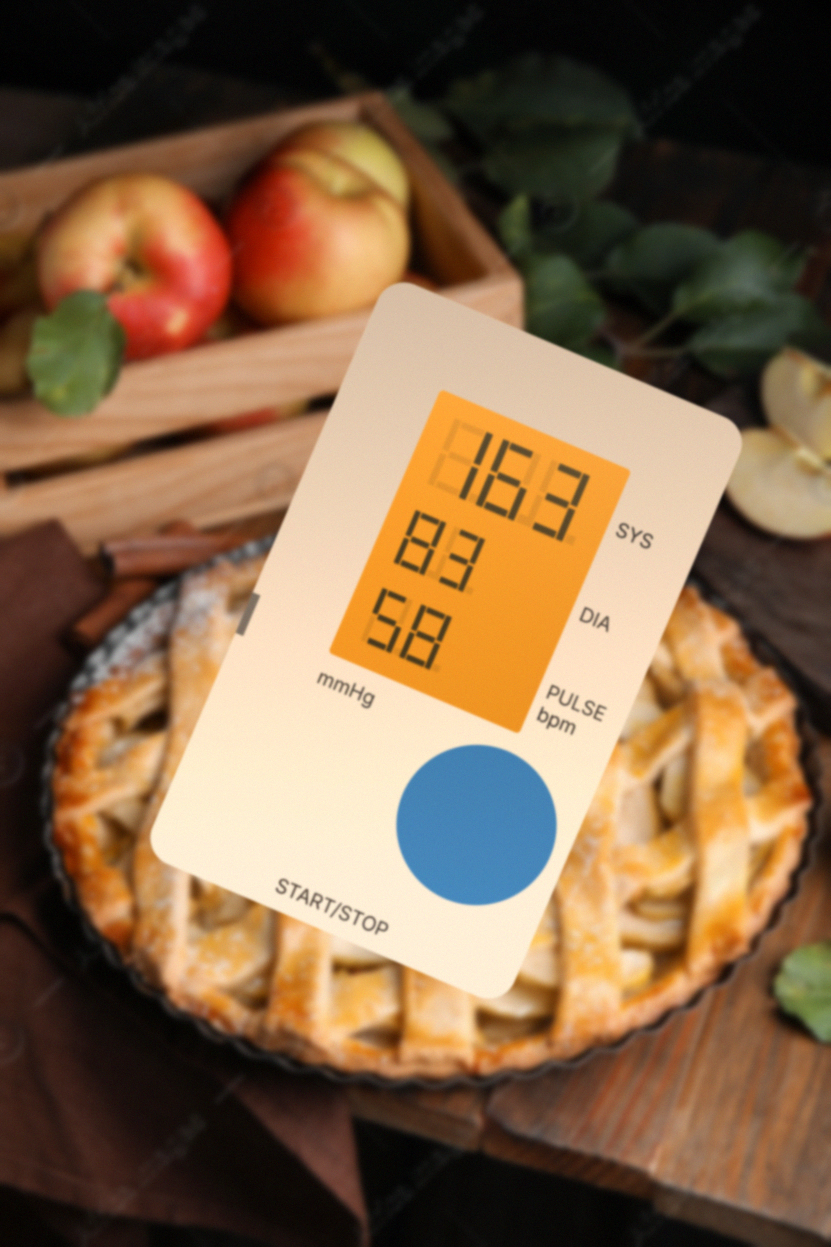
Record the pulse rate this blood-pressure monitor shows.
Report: 58 bpm
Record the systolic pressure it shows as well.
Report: 163 mmHg
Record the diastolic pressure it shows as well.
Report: 83 mmHg
